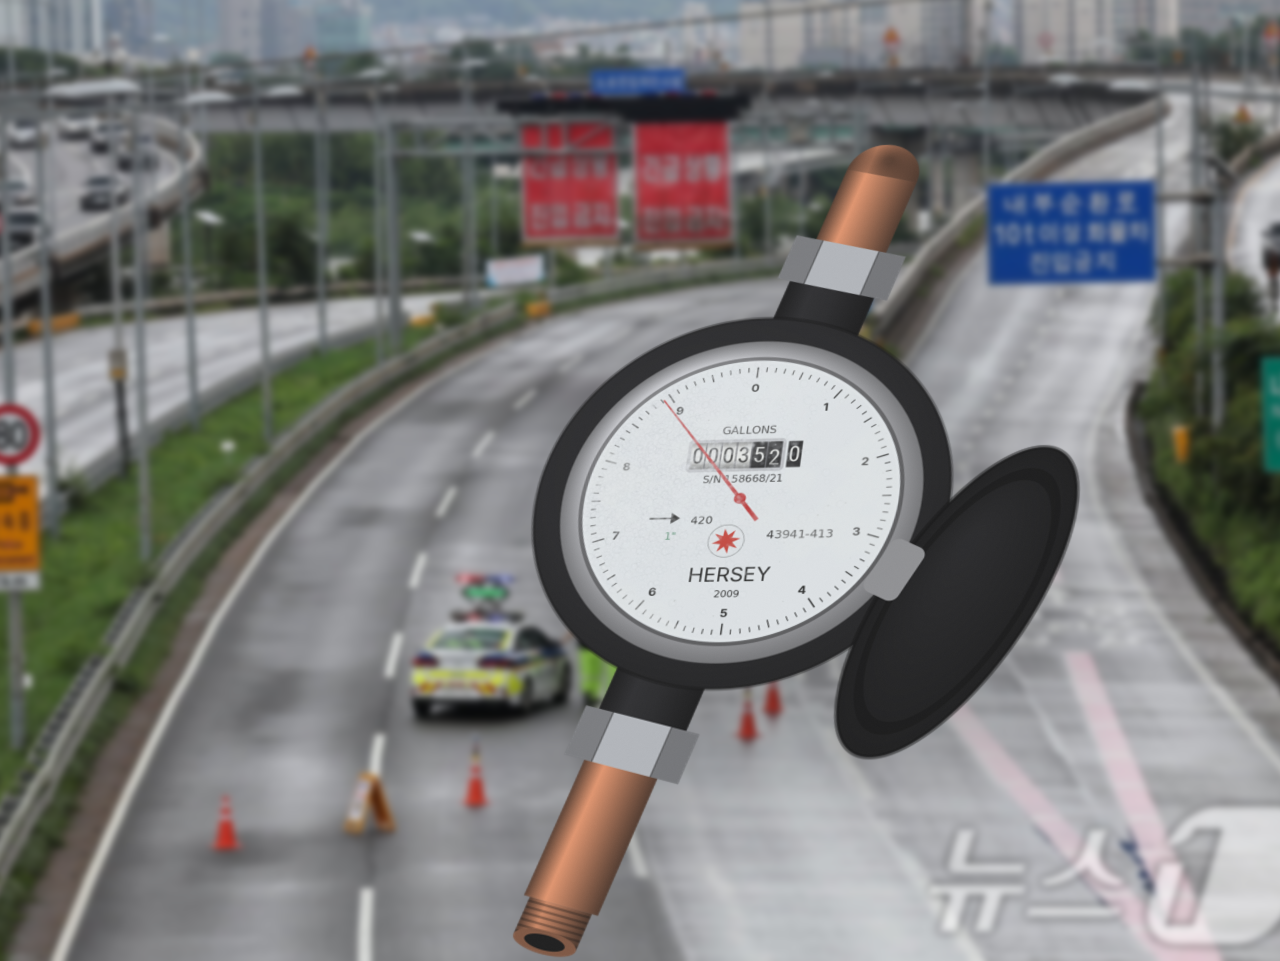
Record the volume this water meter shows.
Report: 3518.9 gal
